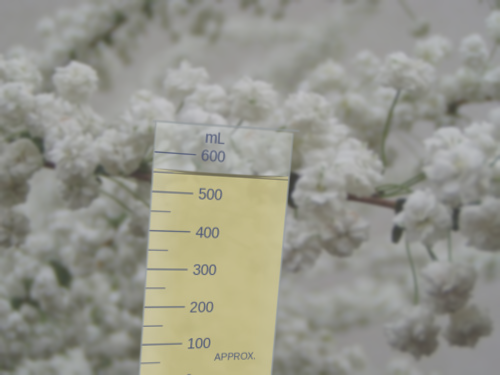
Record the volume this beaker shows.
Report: 550 mL
